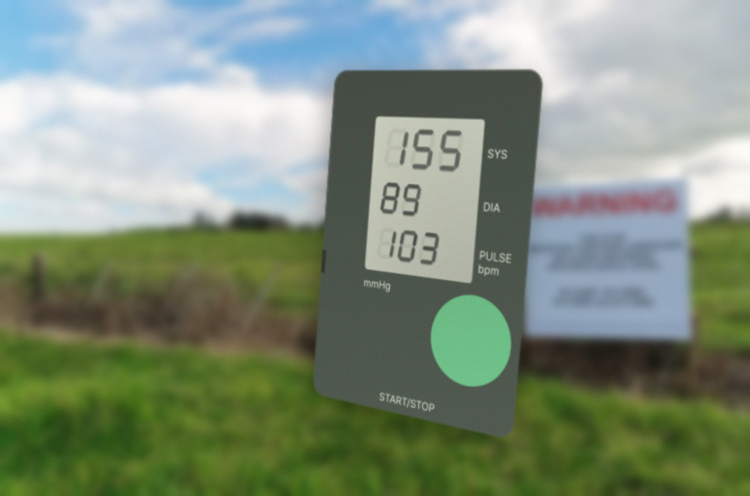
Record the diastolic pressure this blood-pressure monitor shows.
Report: 89 mmHg
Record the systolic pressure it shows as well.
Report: 155 mmHg
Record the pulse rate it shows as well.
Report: 103 bpm
